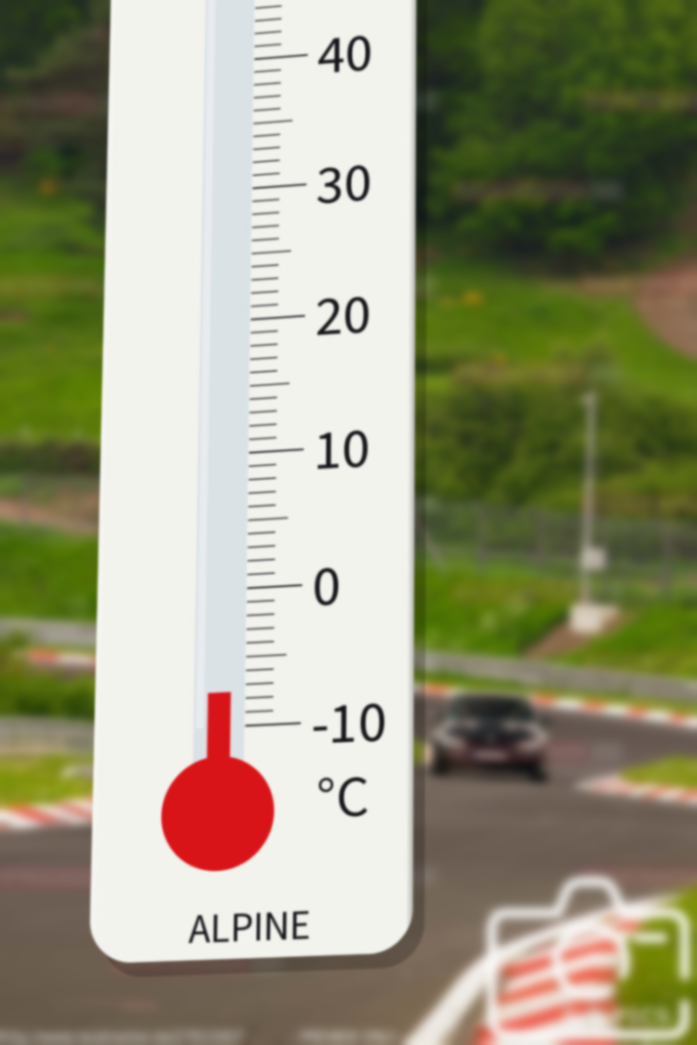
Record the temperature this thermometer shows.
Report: -7.5 °C
